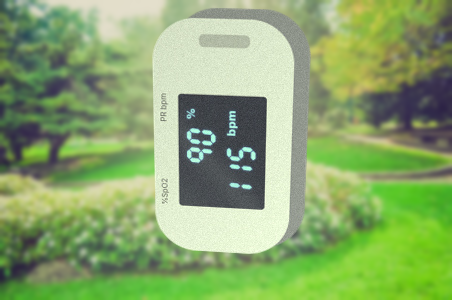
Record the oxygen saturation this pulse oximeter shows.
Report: 90 %
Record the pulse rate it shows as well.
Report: 115 bpm
